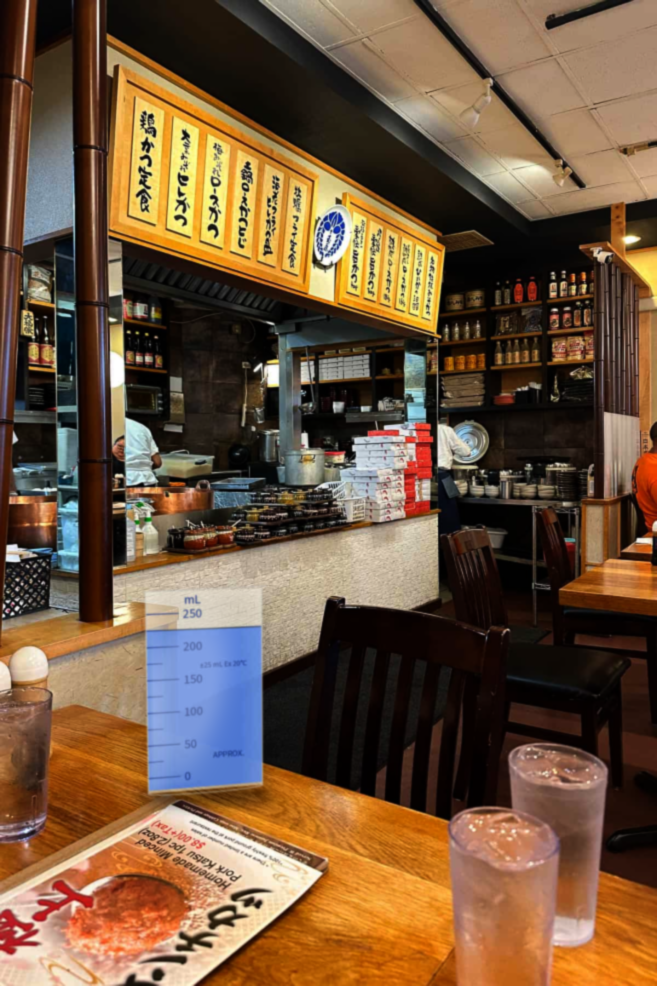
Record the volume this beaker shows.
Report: 225 mL
